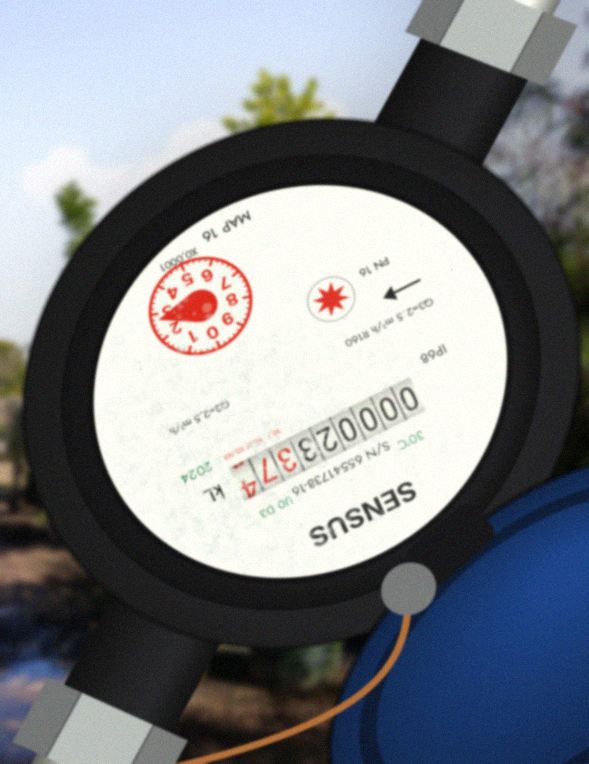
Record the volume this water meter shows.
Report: 23.3742 kL
